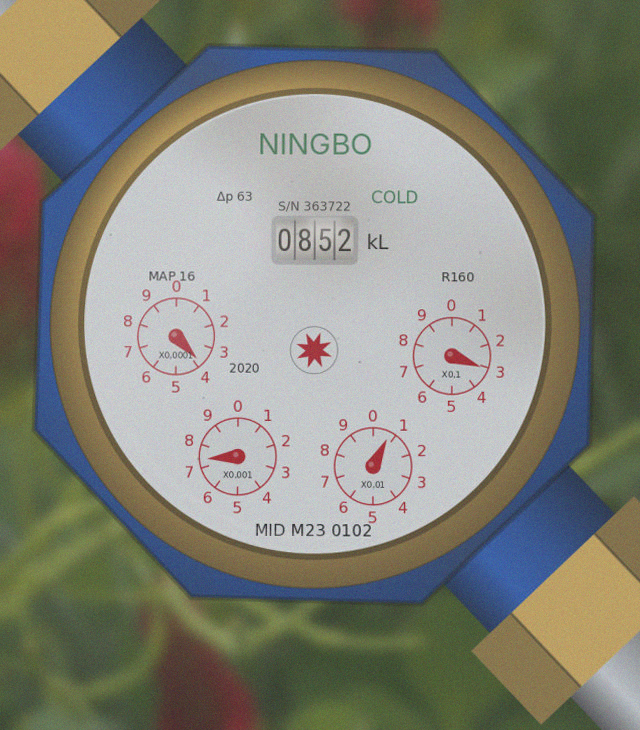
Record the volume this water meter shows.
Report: 852.3073 kL
